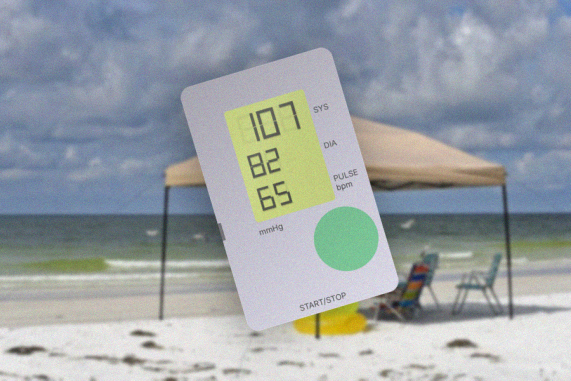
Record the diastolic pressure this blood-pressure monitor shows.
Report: 82 mmHg
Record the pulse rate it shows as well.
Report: 65 bpm
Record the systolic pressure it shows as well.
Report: 107 mmHg
